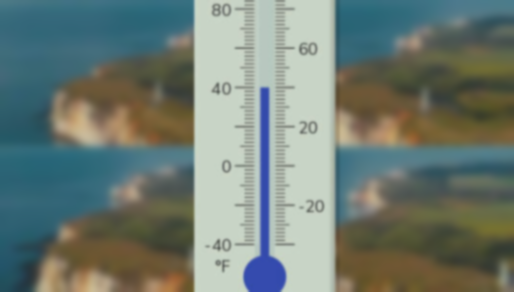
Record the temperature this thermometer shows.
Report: 40 °F
